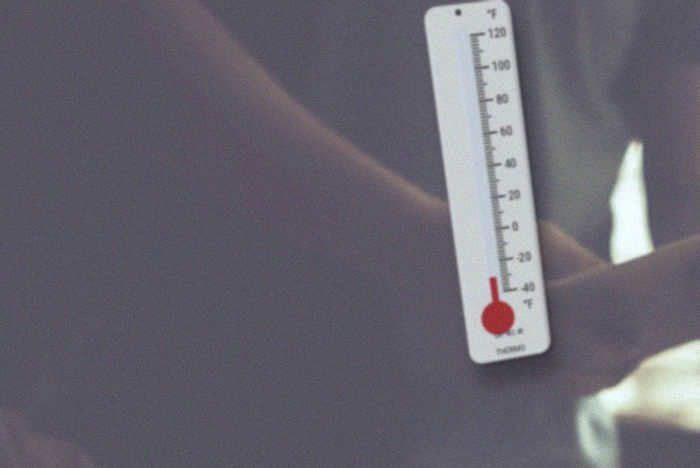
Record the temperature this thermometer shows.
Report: -30 °F
